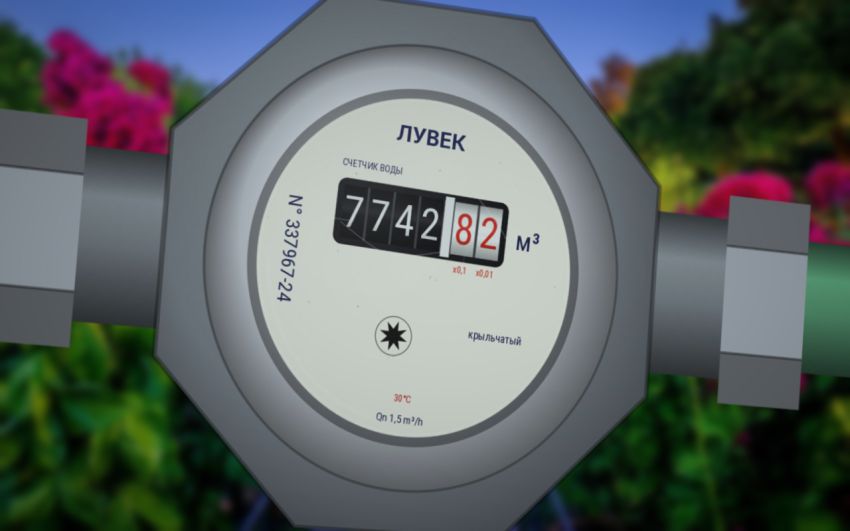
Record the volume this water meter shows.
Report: 7742.82 m³
